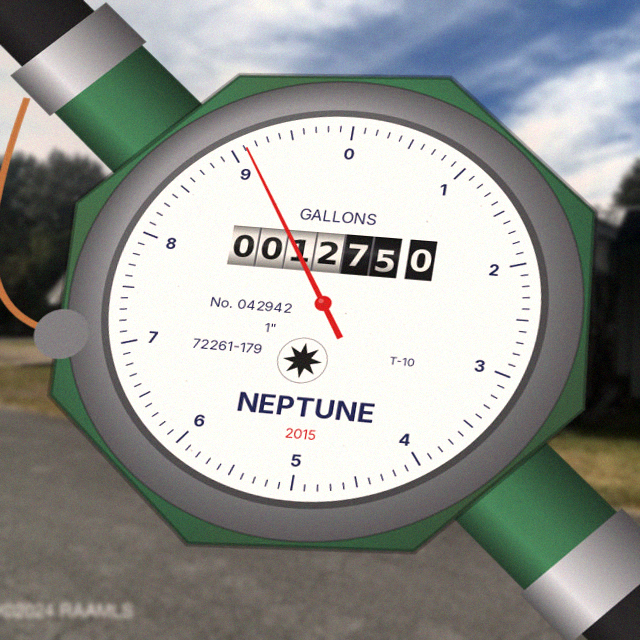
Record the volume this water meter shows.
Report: 12749.1 gal
